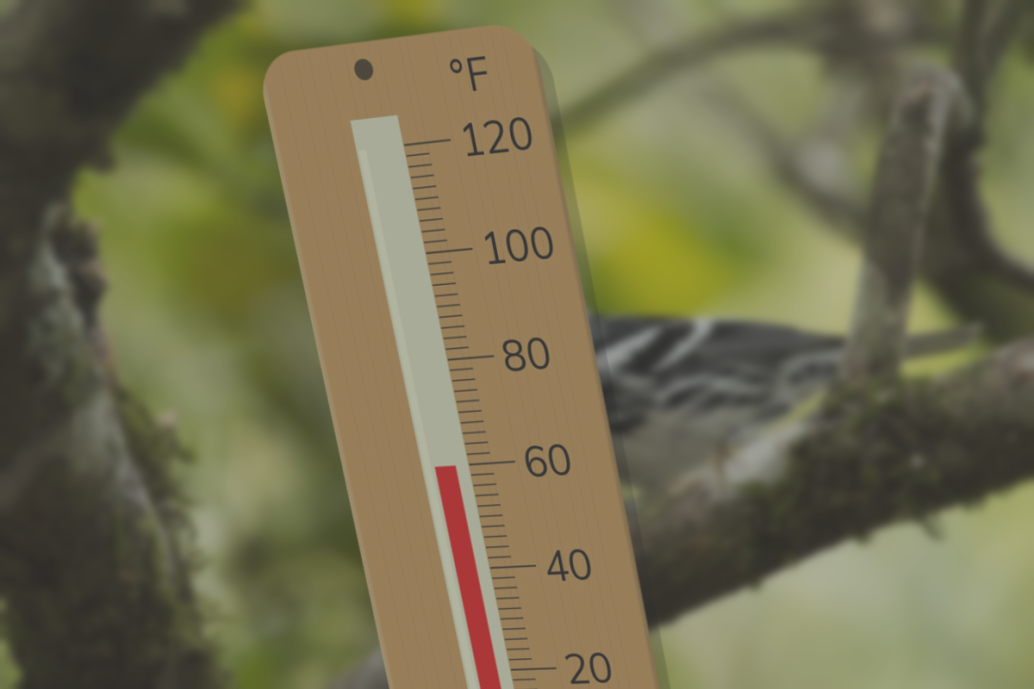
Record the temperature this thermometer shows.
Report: 60 °F
